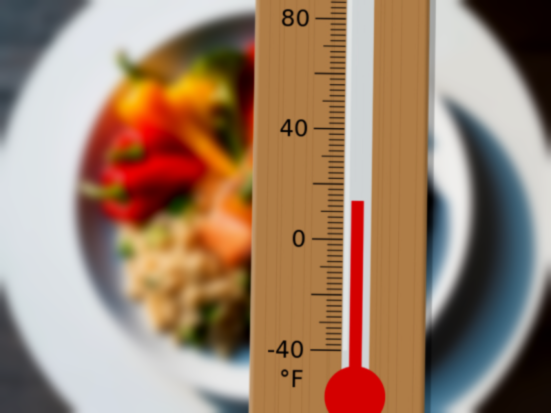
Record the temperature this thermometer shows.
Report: 14 °F
